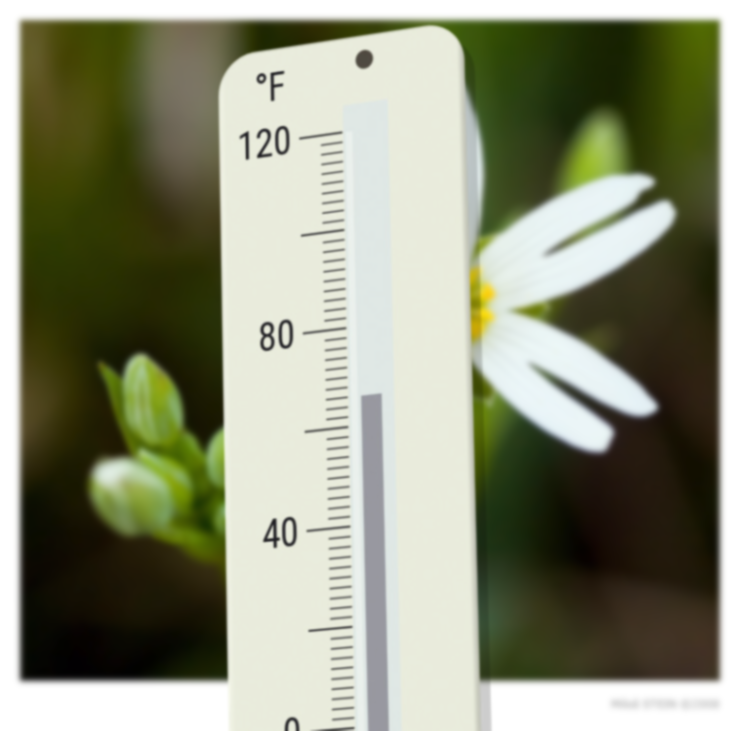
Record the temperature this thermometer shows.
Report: 66 °F
